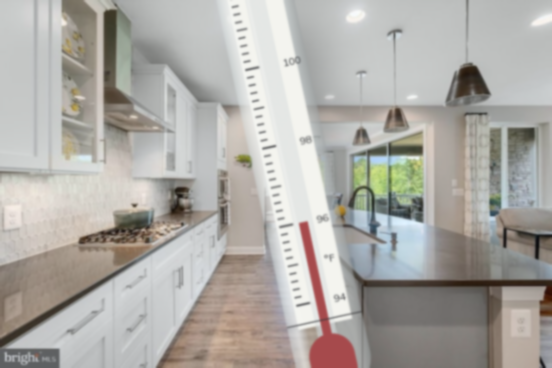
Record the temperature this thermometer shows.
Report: 96 °F
